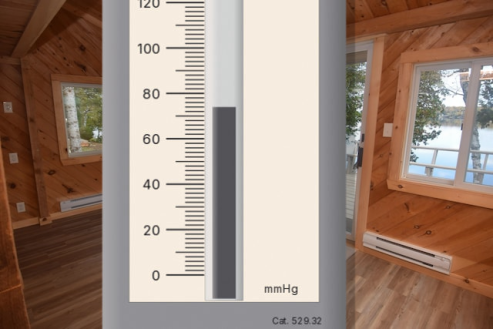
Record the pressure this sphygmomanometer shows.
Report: 74 mmHg
